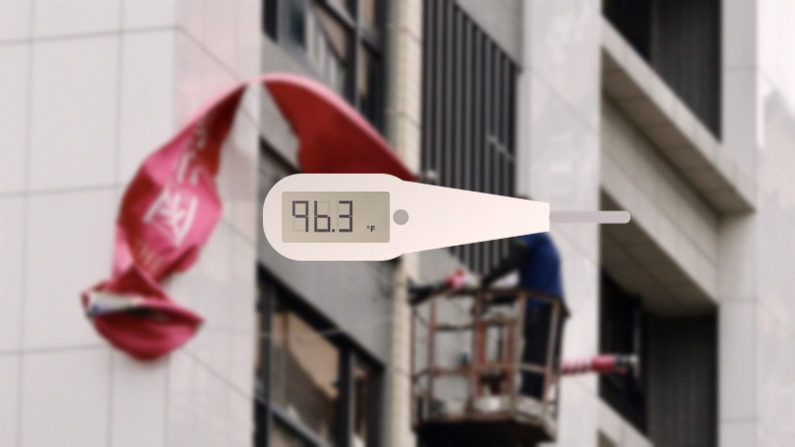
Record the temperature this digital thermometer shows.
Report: 96.3 °F
